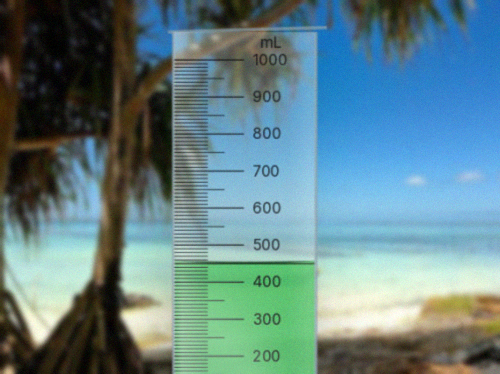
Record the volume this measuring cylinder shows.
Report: 450 mL
